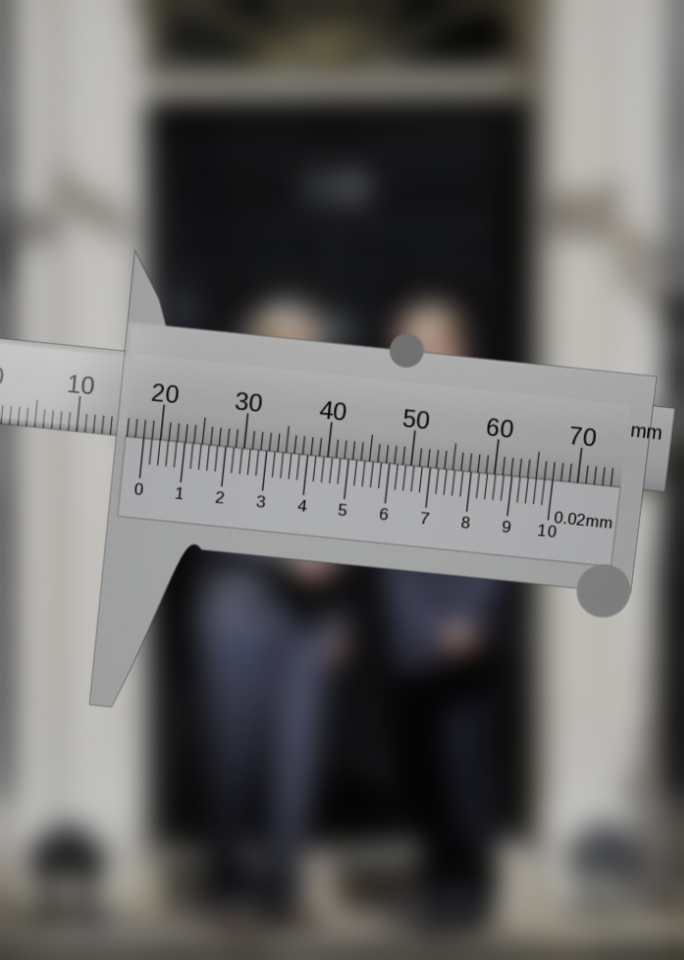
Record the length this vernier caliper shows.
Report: 18.0 mm
